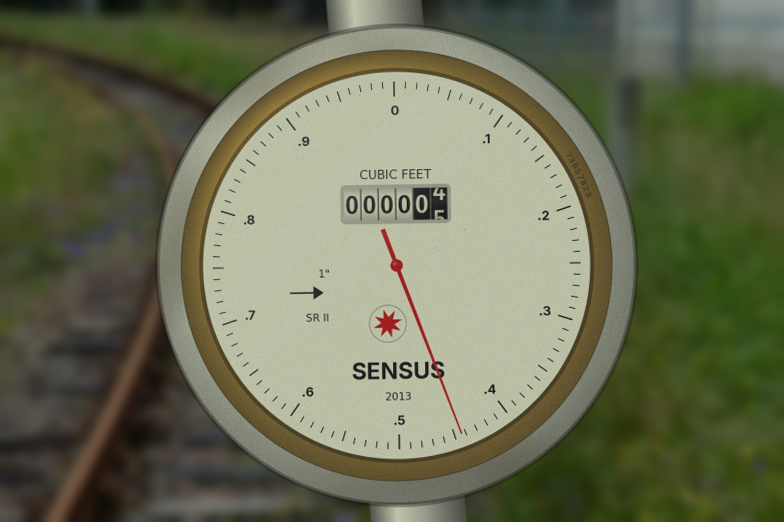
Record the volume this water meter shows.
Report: 4.44 ft³
